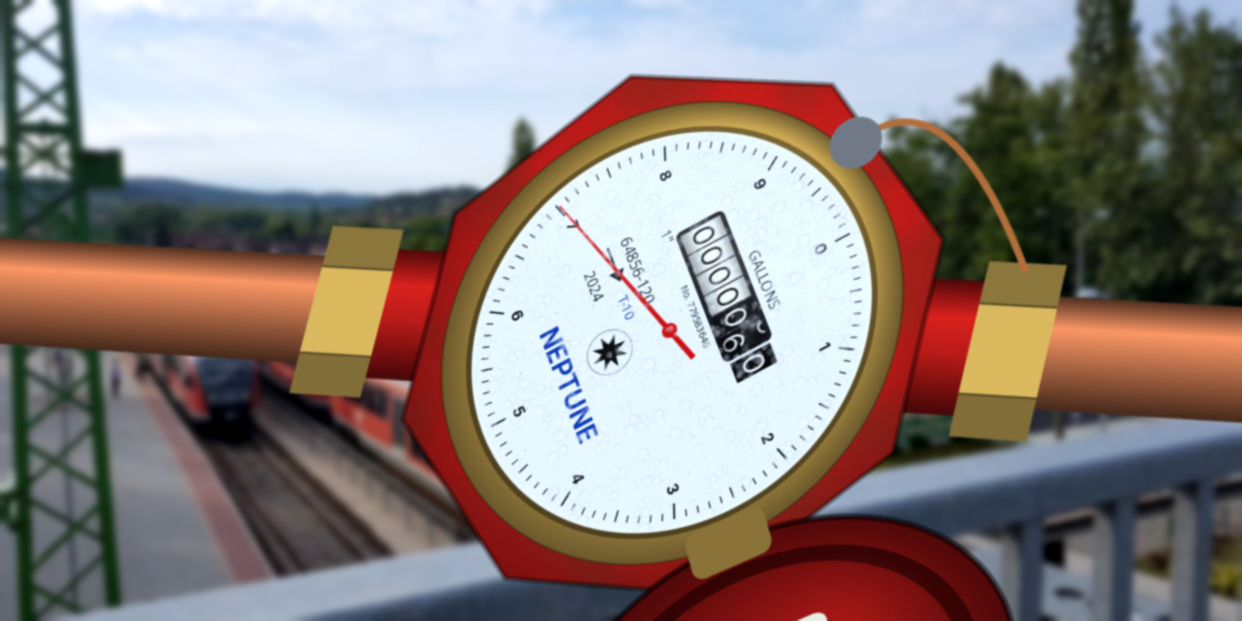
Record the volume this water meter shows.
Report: 57.0 gal
